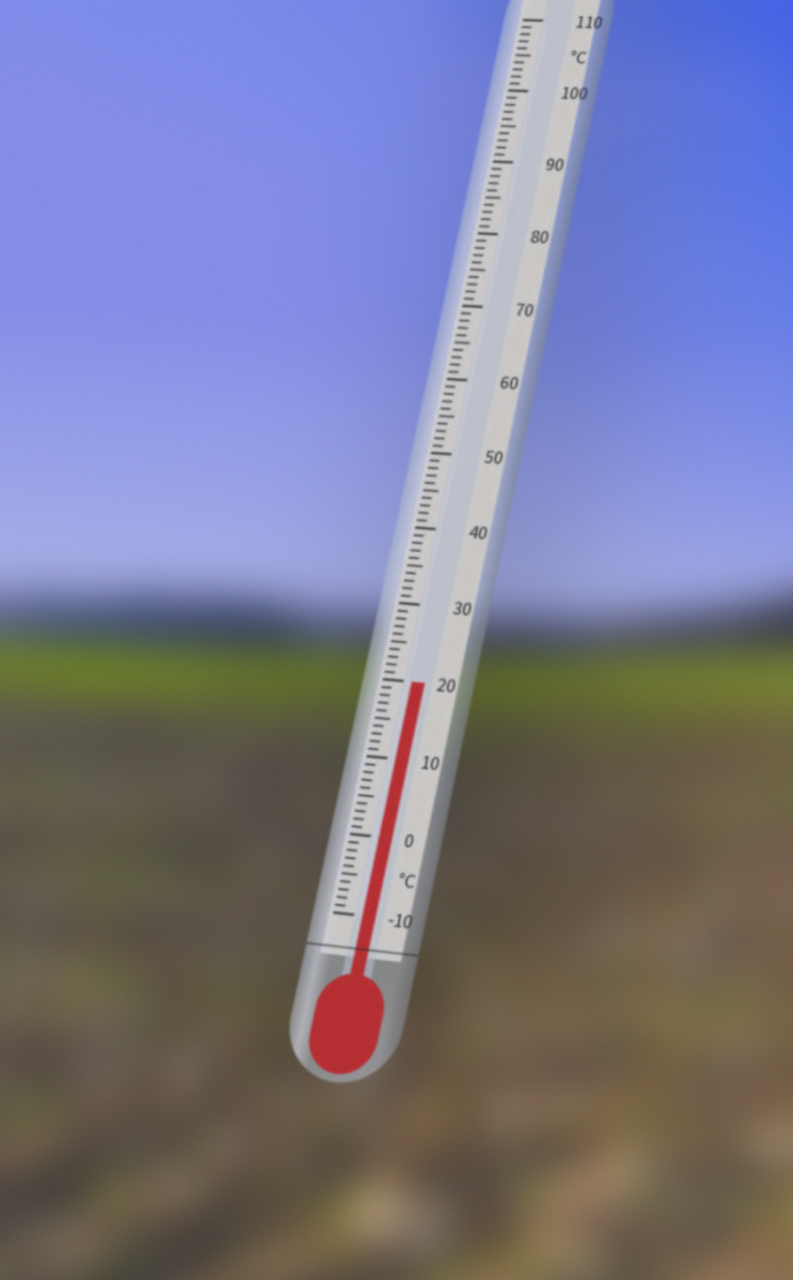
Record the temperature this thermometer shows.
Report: 20 °C
